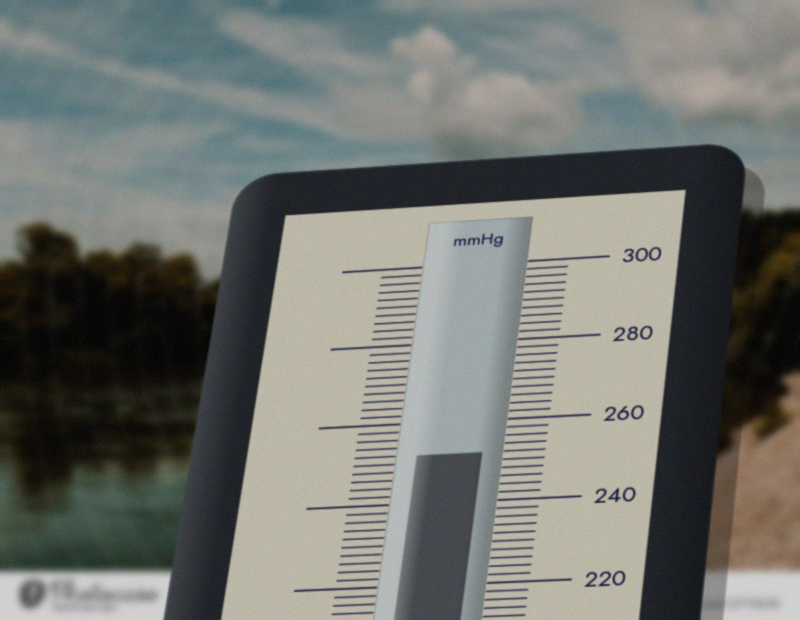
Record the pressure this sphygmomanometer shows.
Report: 252 mmHg
